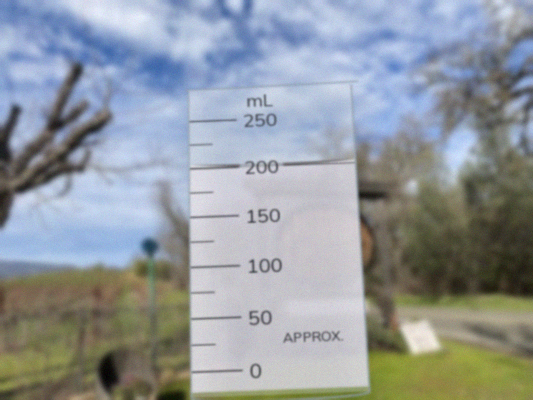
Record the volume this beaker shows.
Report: 200 mL
